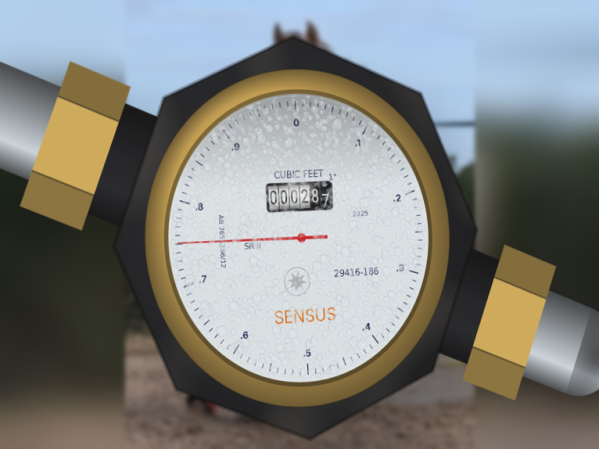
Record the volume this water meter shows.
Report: 286.75 ft³
